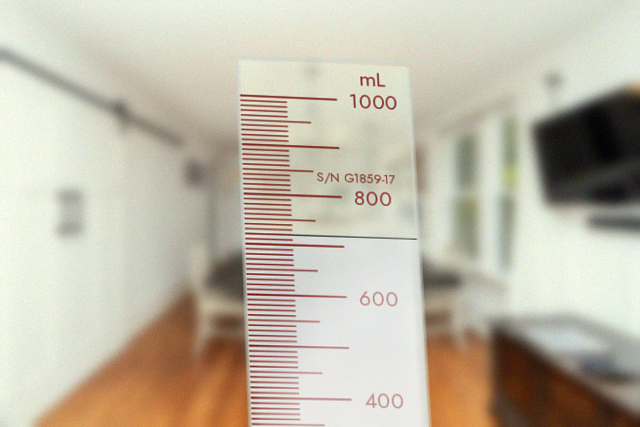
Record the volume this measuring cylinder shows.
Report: 720 mL
